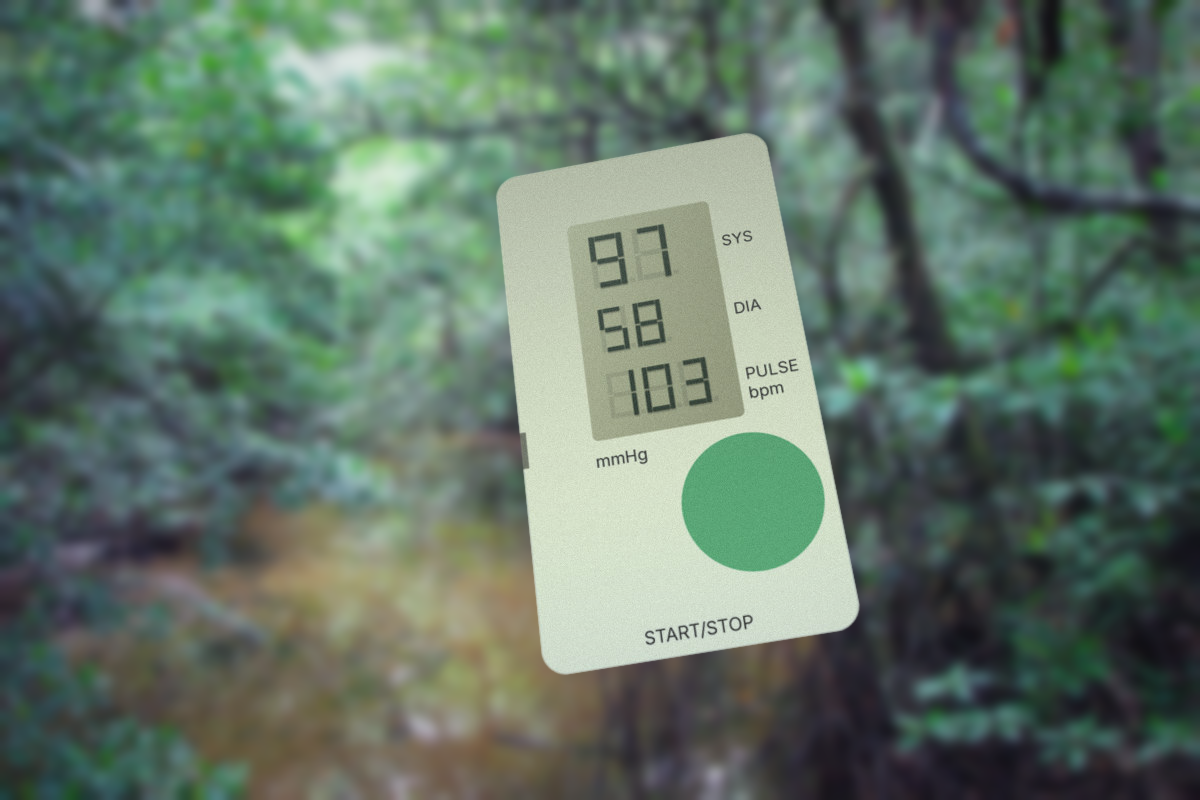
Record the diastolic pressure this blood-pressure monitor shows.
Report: 58 mmHg
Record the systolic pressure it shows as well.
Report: 97 mmHg
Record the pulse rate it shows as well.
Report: 103 bpm
